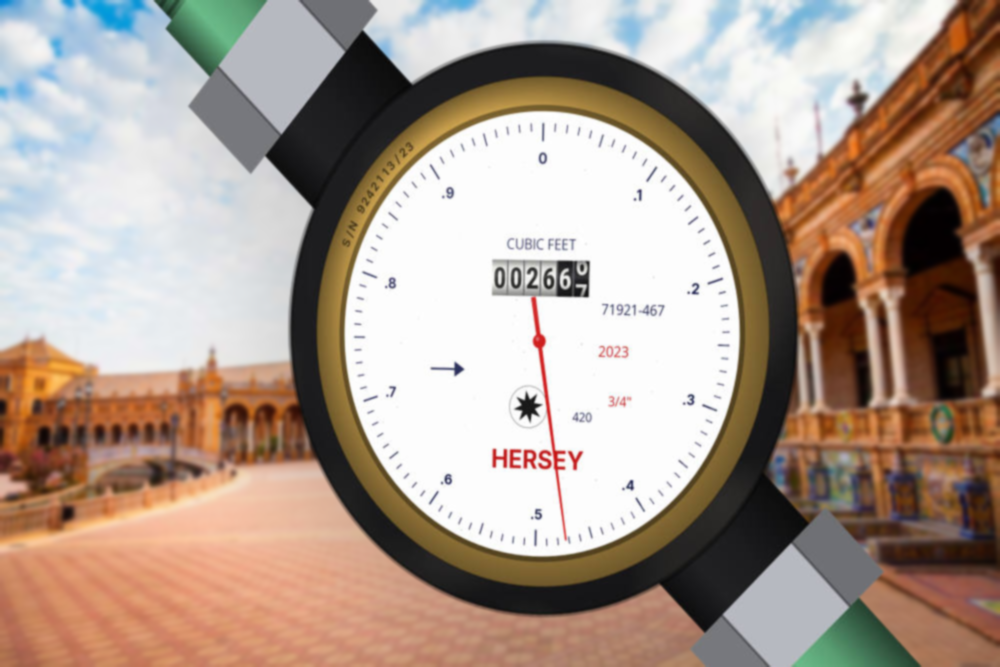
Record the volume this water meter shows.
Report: 2666.47 ft³
